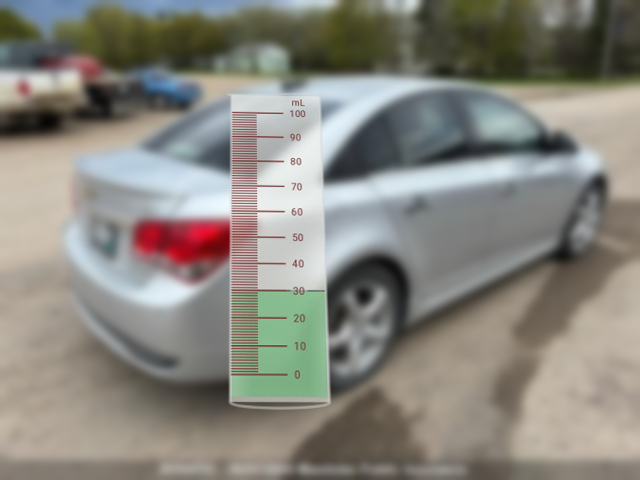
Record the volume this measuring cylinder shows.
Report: 30 mL
